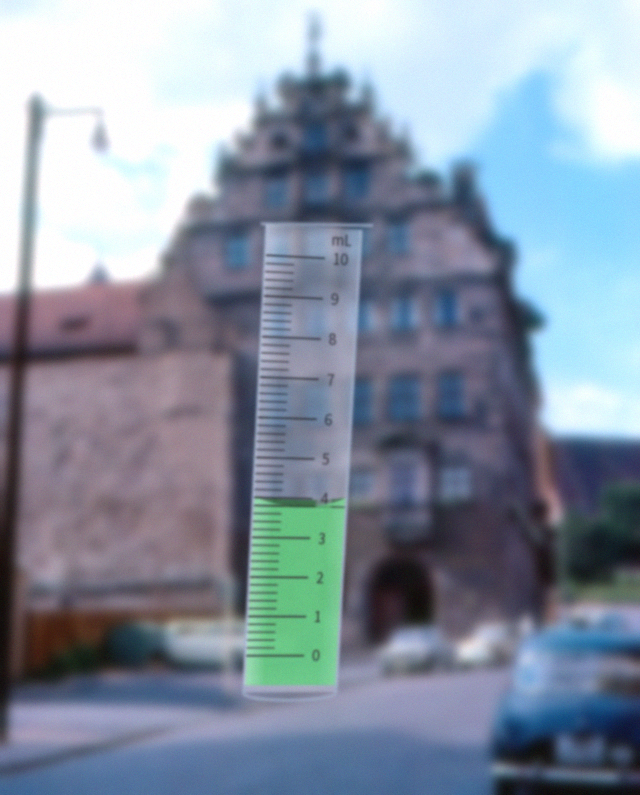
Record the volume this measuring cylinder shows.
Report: 3.8 mL
